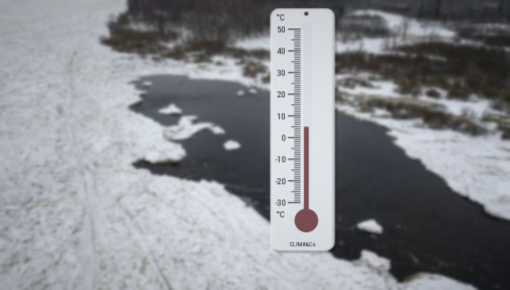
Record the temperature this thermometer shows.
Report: 5 °C
